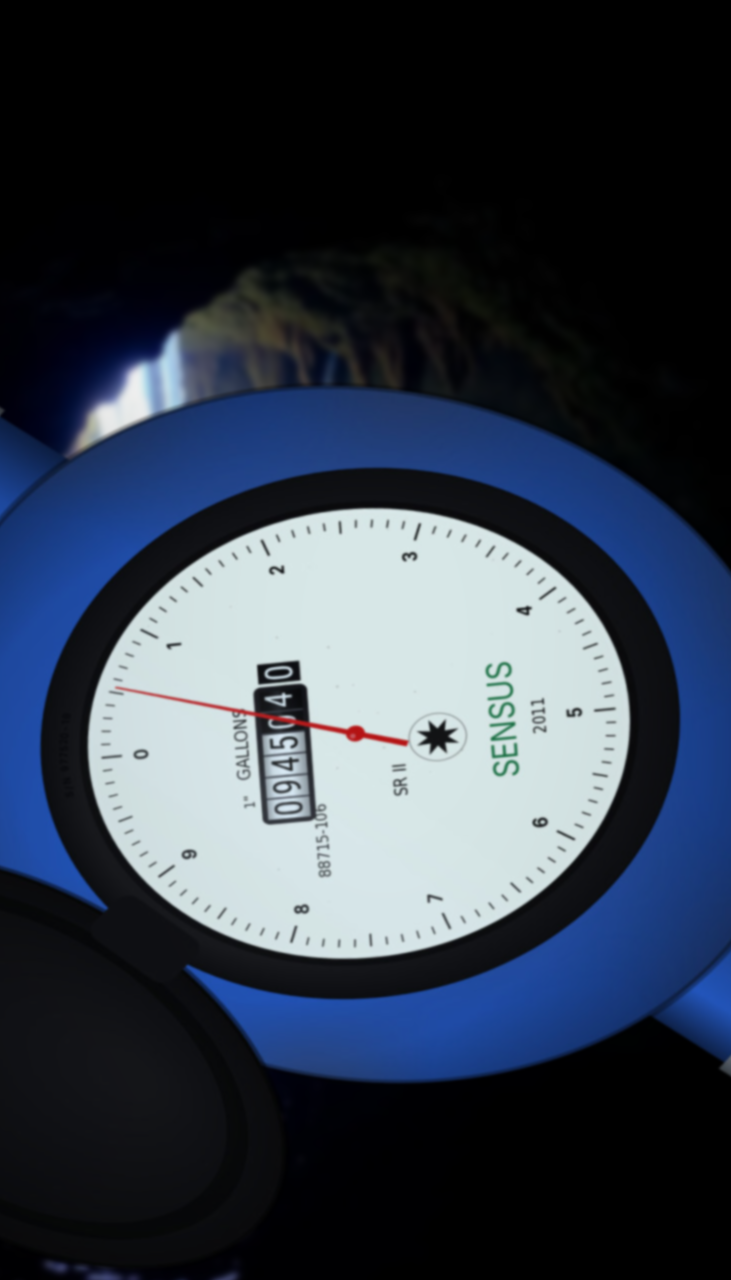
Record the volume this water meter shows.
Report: 945040.5 gal
